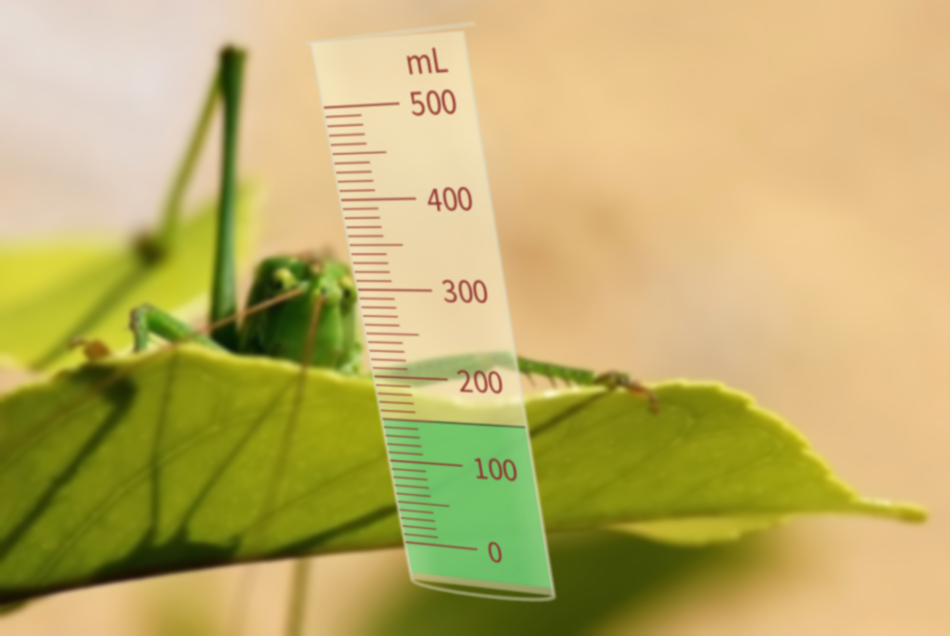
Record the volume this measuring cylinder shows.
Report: 150 mL
